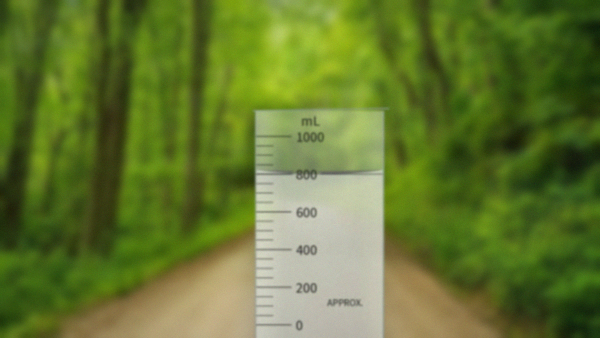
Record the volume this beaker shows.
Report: 800 mL
